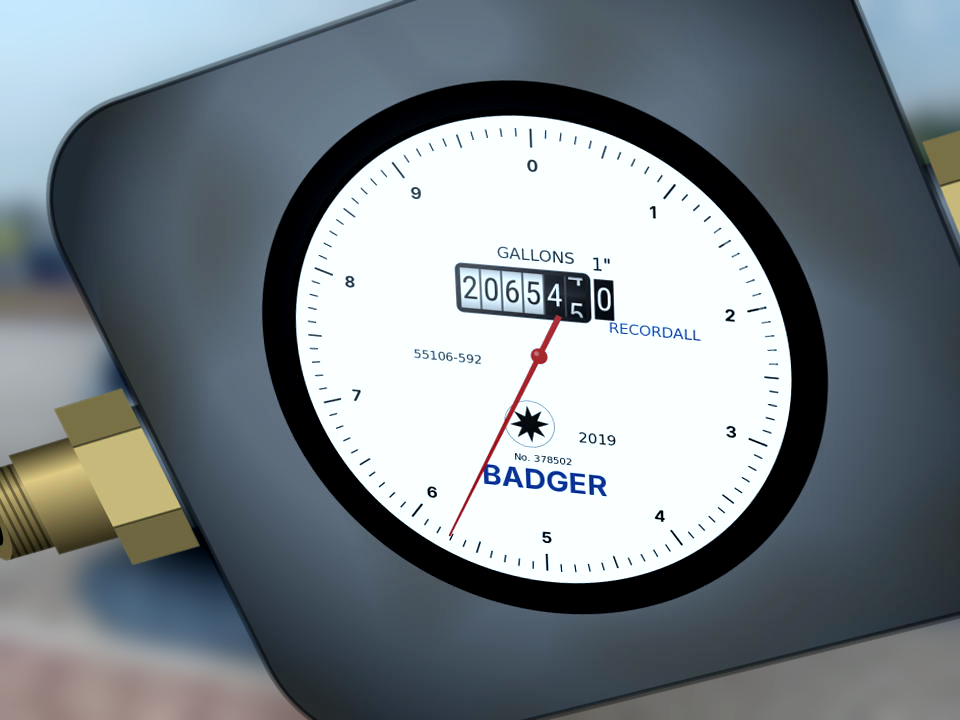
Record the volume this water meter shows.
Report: 2065445.7 gal
